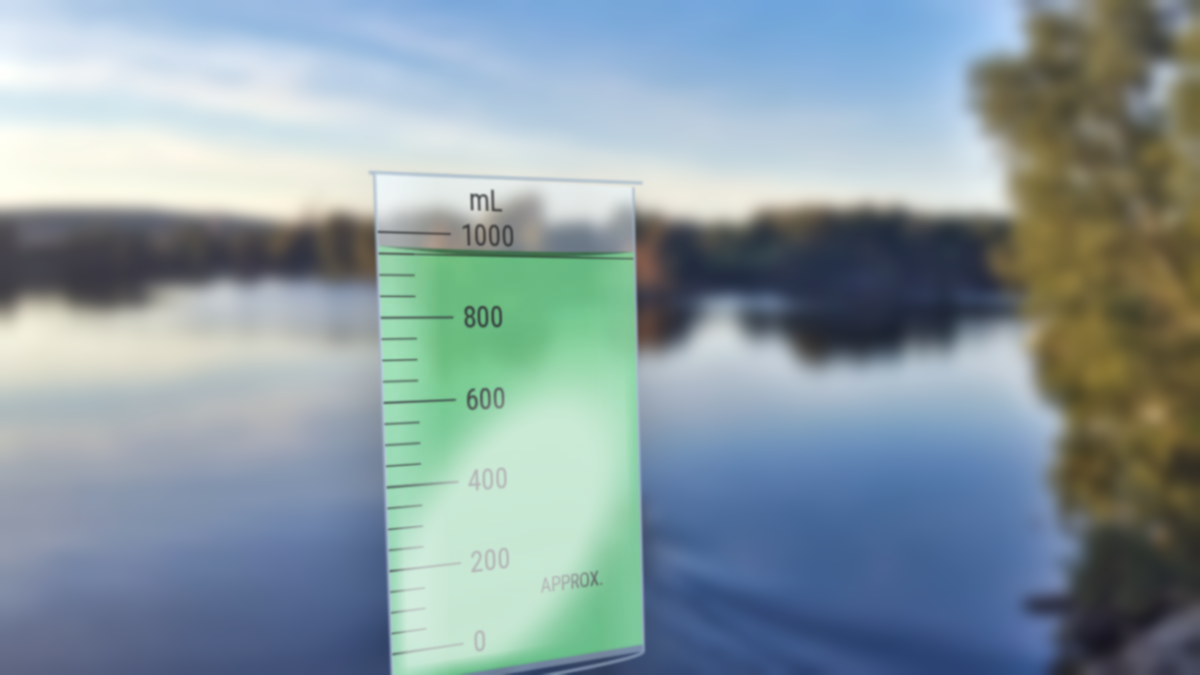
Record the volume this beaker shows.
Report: 950 mL
